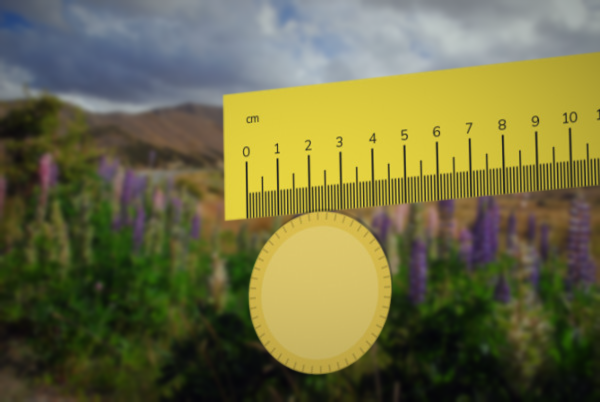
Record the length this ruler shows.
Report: 4.5 cm
